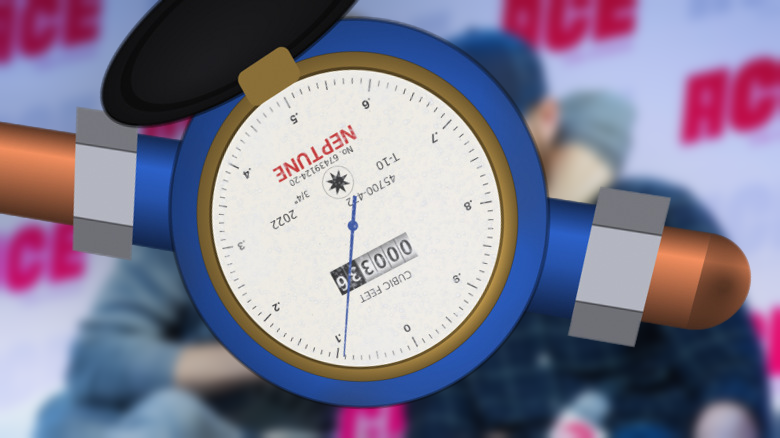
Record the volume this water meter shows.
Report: 336.09 ft³
